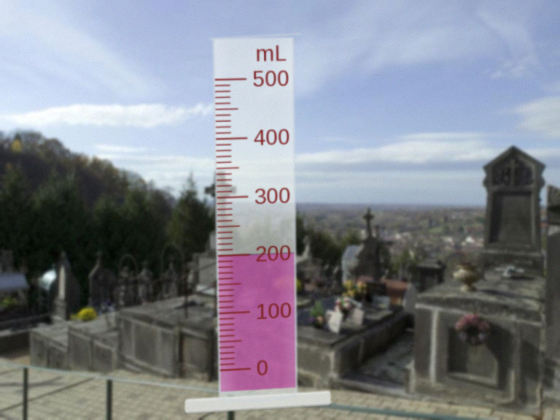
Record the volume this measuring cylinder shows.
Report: 200 mL
